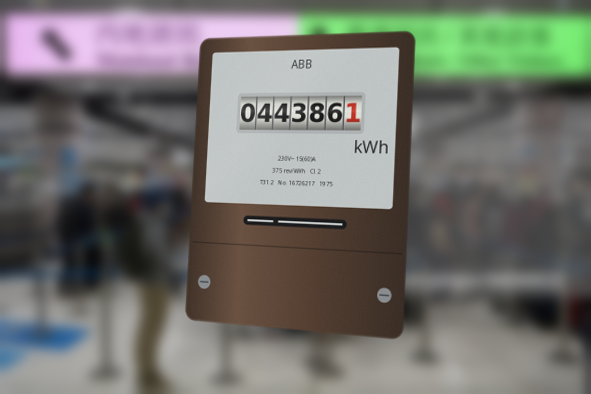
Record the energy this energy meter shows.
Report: 44386.1 kWh
